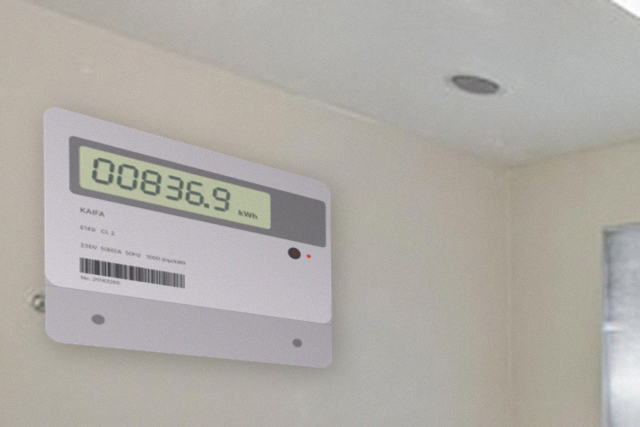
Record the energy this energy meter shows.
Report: 836.9 kWh
